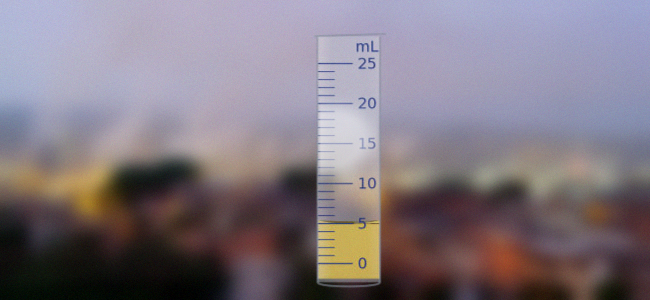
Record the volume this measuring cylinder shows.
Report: 5 mL
